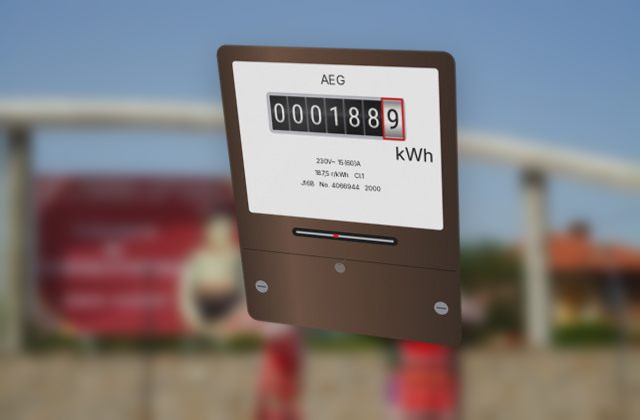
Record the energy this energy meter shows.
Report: 188.9 kWh
